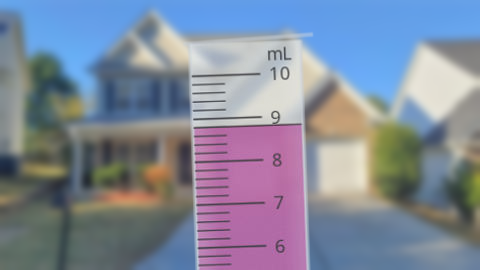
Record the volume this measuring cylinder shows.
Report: 8.8 mL
